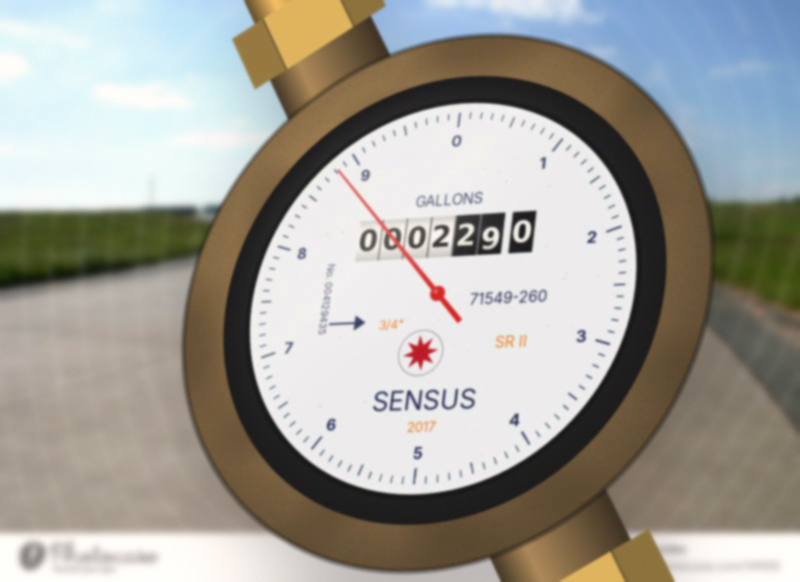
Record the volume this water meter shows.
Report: 2288.8 gal
